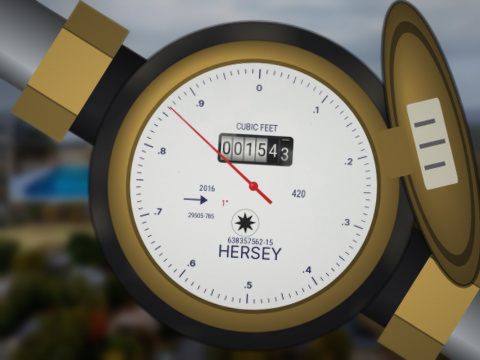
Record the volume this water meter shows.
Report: 1542.86 ft³
